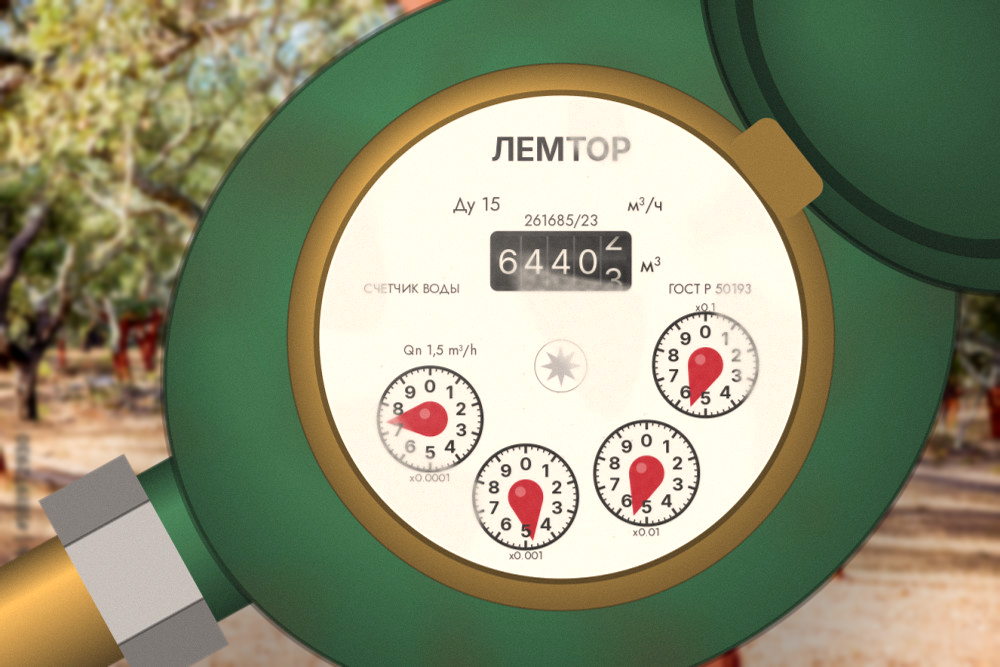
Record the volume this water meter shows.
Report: 64402.5547 m³
